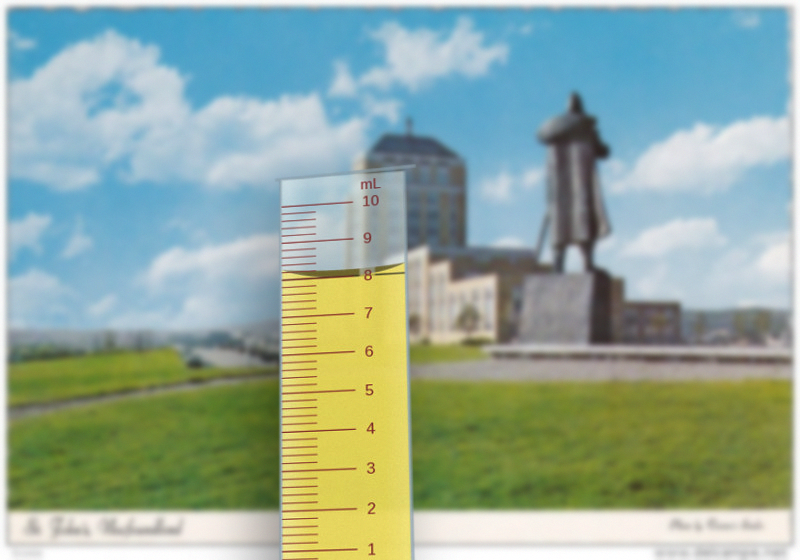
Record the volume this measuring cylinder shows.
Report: 8 mL
